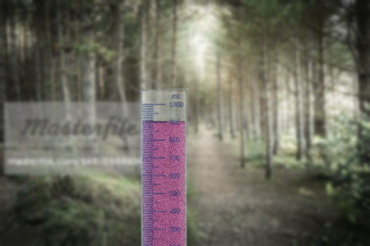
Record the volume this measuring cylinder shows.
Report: 900 mL
